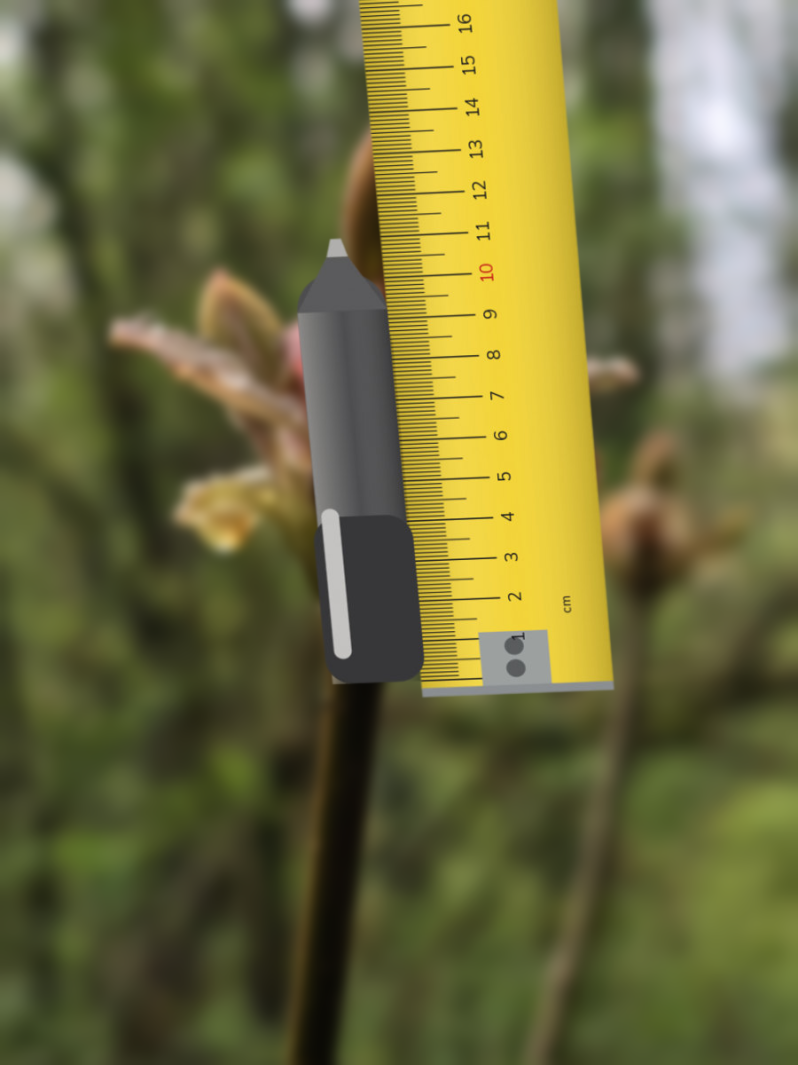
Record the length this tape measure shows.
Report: 11 cm
